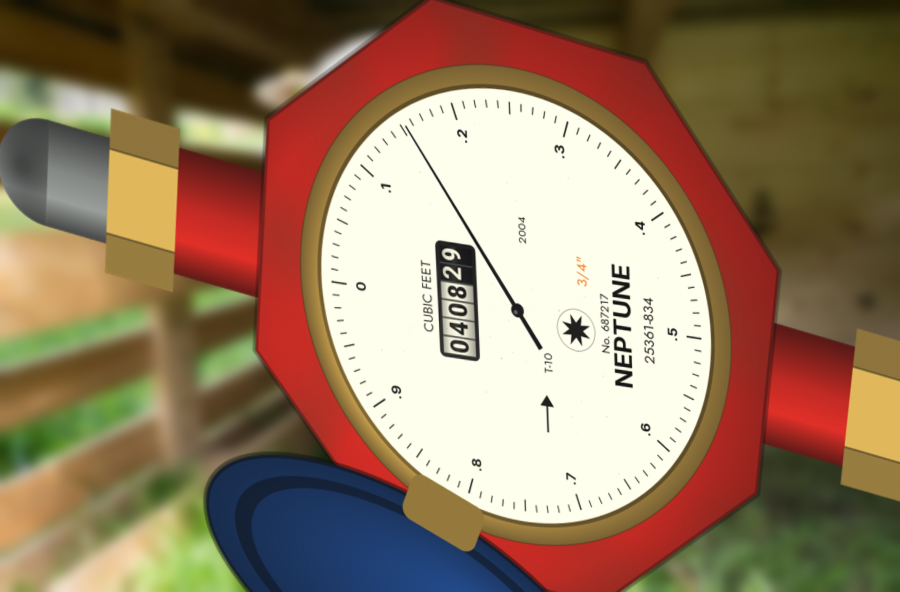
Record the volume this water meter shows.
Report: 40829.15 ft³
